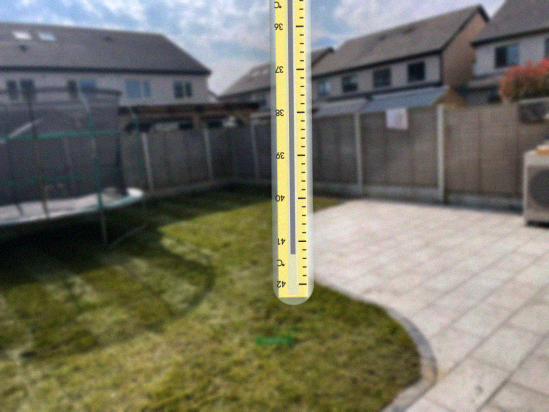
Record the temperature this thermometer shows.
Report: 41.3 °C
